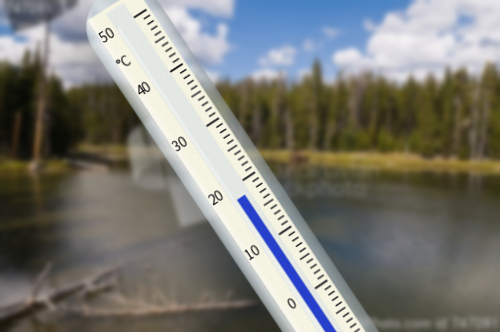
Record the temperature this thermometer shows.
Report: 18 °C
